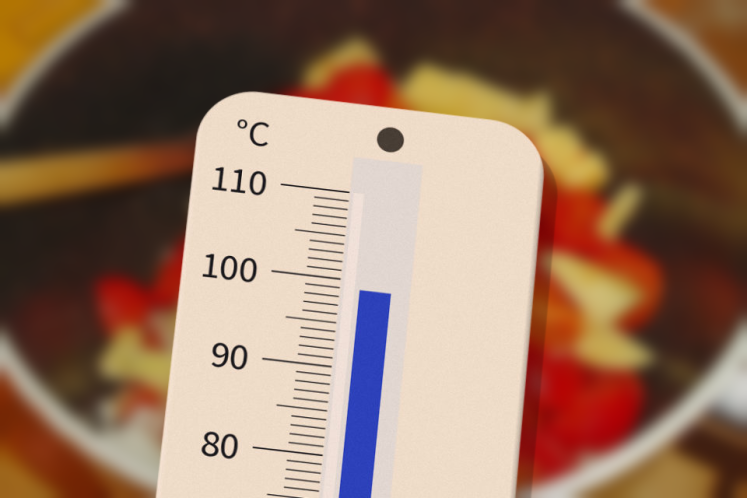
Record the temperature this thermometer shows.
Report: 99 °C
